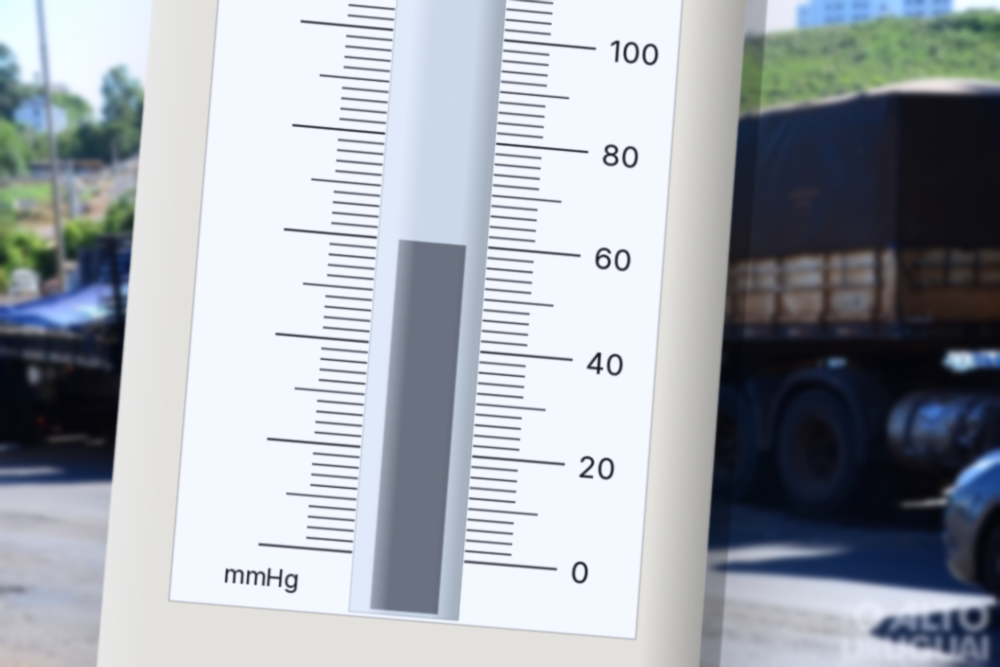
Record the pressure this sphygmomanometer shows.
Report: 60 mmHg
